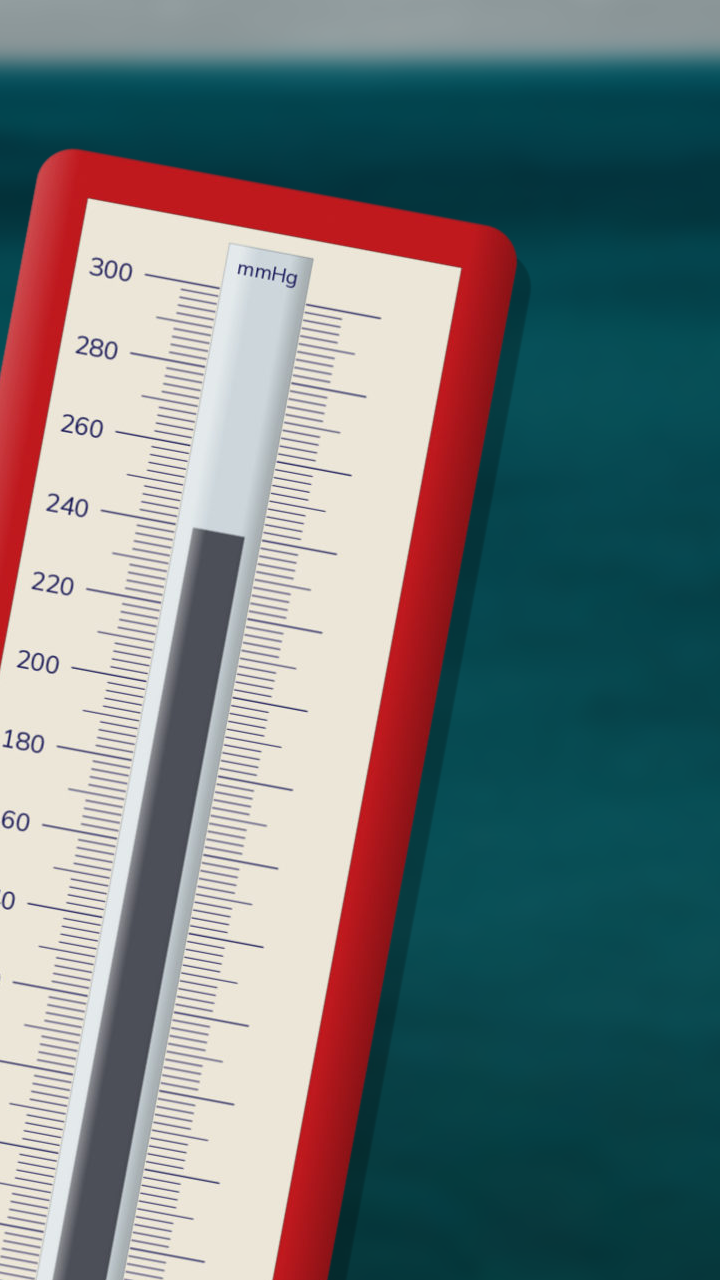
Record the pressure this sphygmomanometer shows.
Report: 240 mmHg
